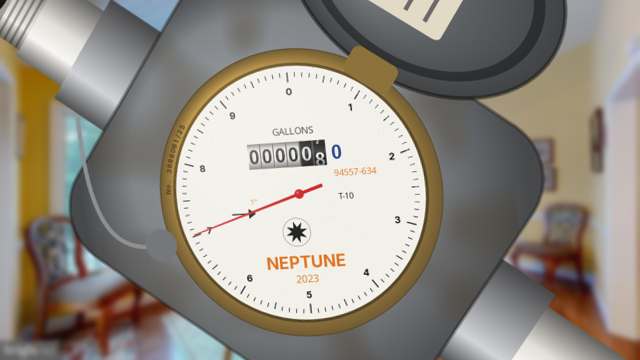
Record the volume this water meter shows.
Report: 77.0 gal
